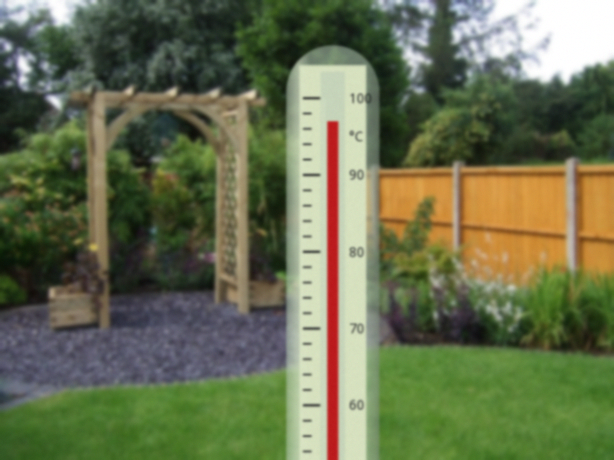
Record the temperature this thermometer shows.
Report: 97 °C
